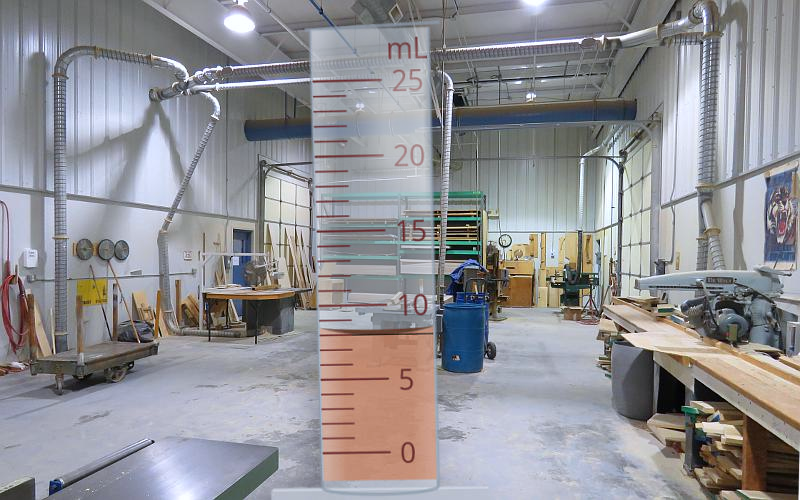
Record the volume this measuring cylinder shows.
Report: 8 mL
